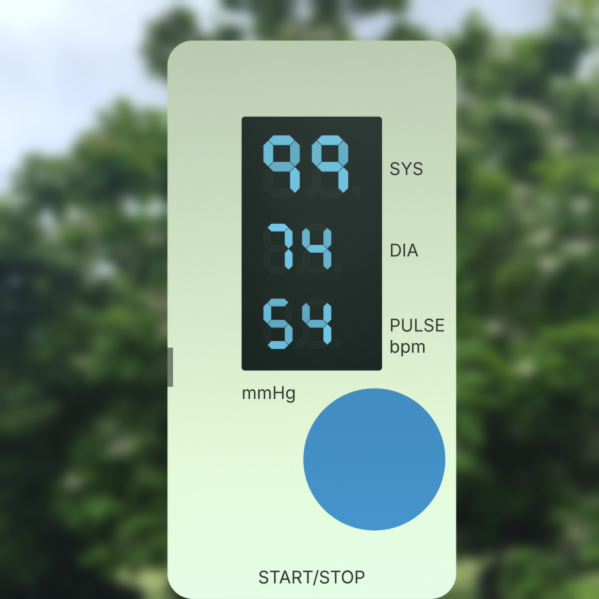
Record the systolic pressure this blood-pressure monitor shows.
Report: 99 mmHg
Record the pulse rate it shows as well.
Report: 54 bpm
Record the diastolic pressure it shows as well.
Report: 74 mmHg
